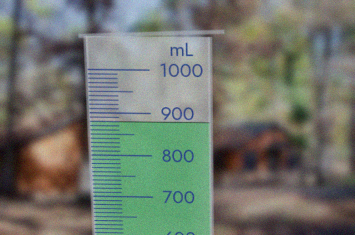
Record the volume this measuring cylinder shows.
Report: 880 mL
